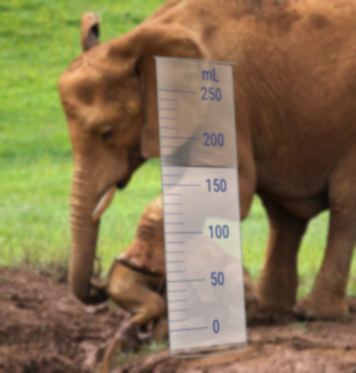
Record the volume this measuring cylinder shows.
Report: 170 mL
